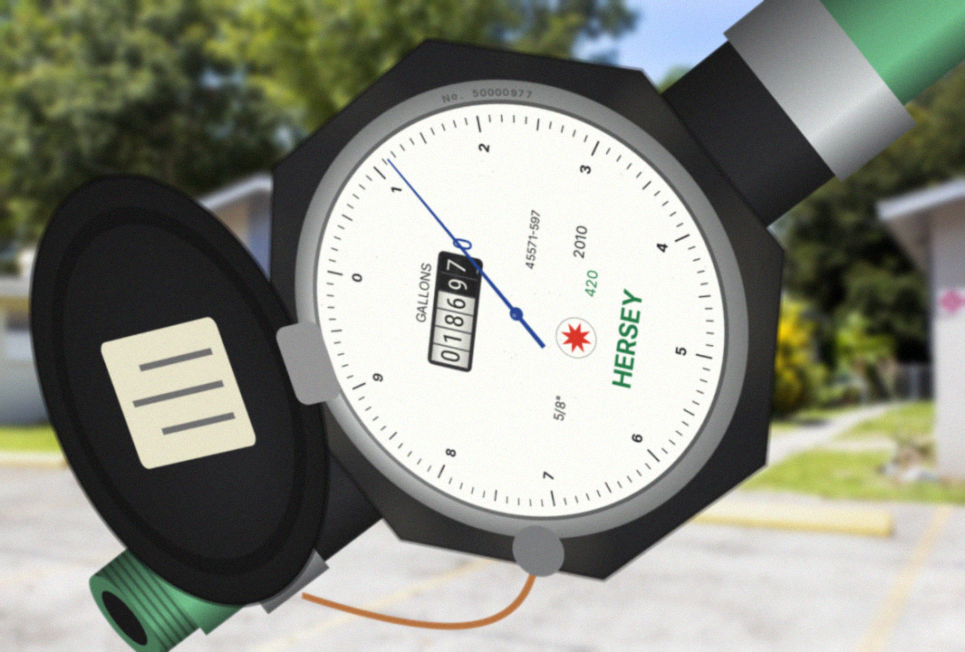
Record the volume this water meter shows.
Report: 186971.1 gal
